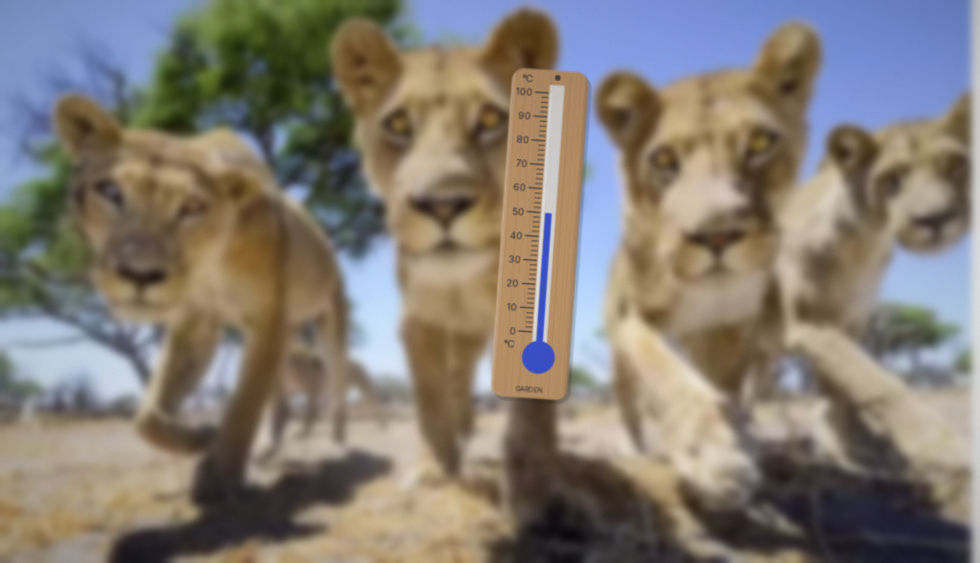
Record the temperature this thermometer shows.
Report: 50 °C
